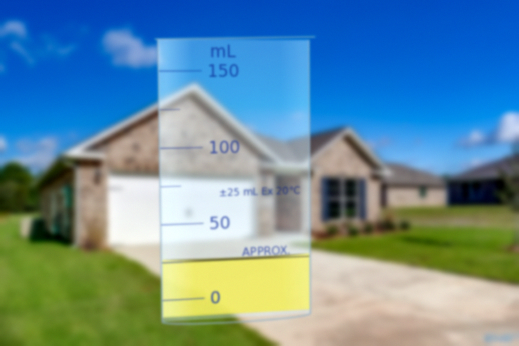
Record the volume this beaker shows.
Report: 25 mL
